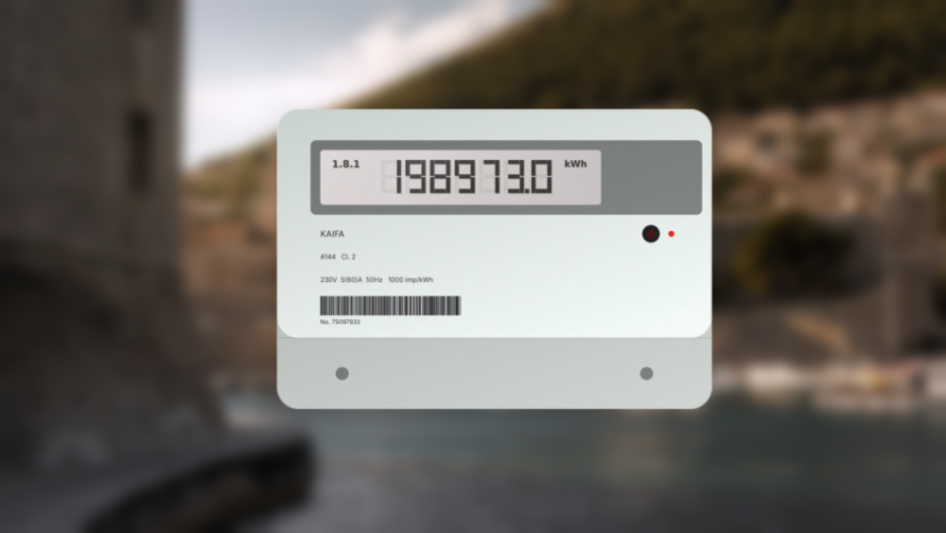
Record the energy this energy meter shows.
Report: 198973.0 kWh
